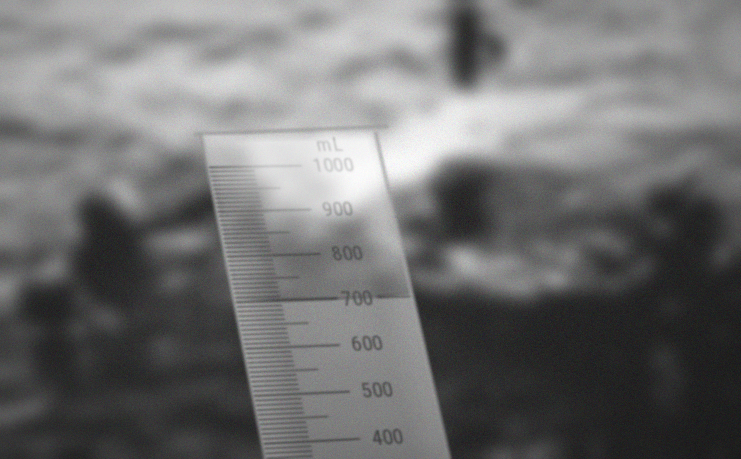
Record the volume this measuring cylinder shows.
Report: 700 mL
